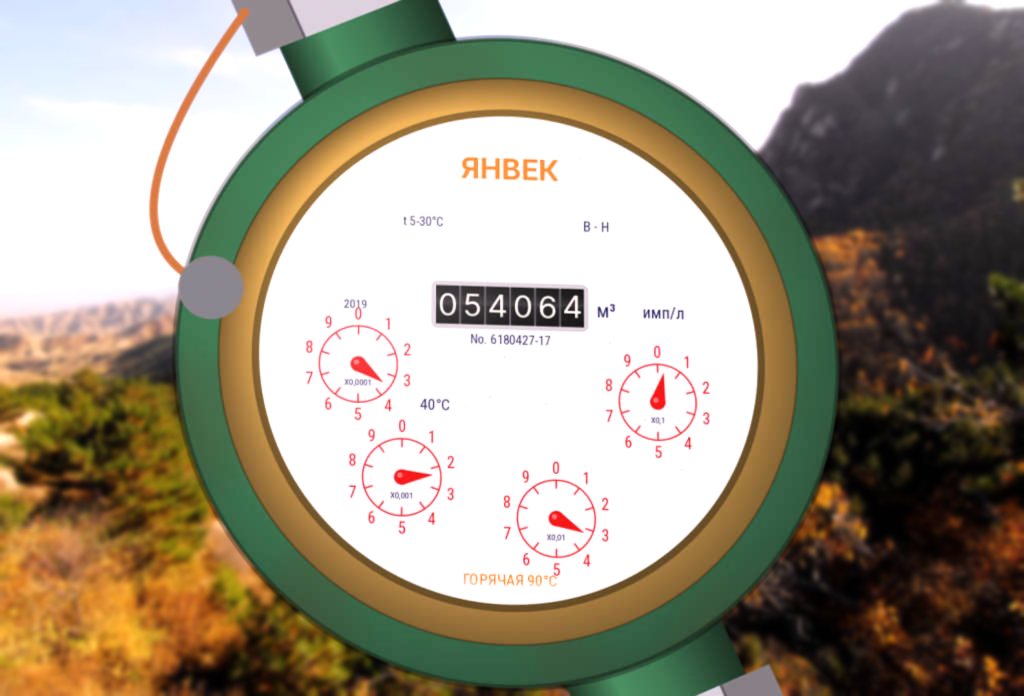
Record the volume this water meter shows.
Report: 54064.0323 m³
